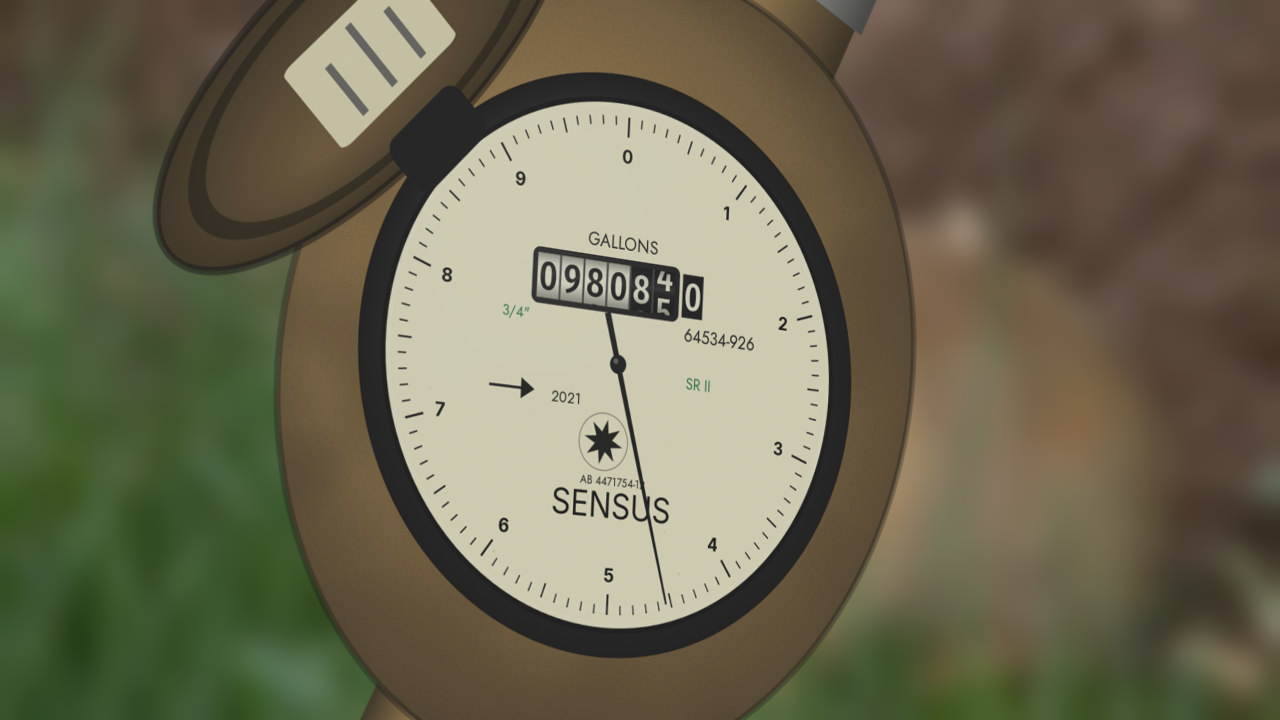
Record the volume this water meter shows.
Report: 980844.5 gal
